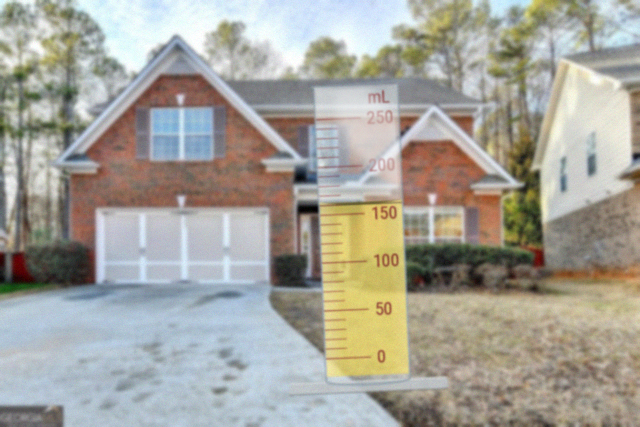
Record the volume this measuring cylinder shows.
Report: 160 mL
